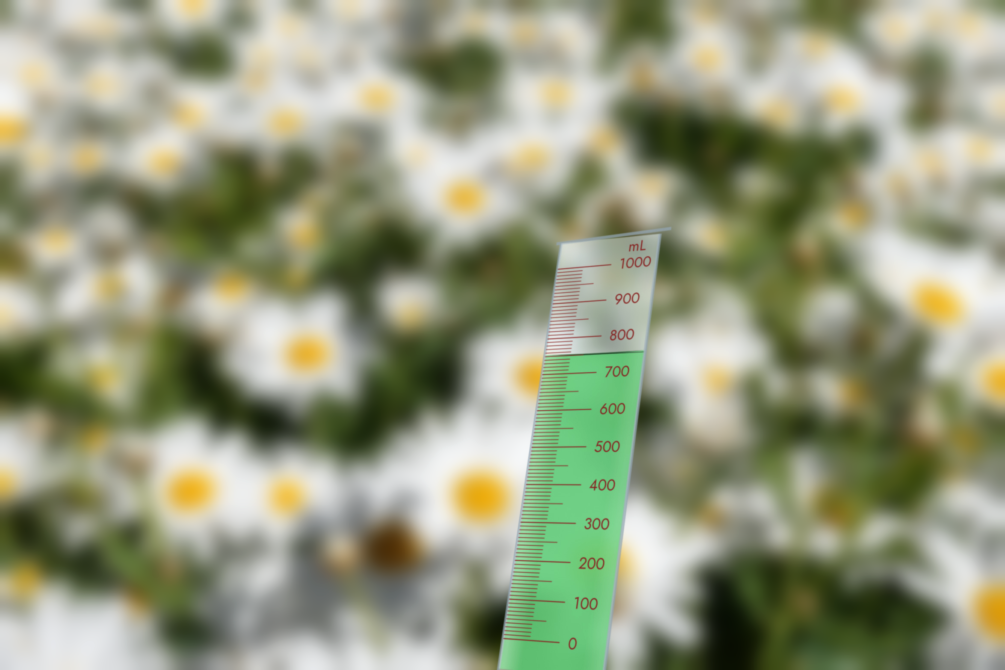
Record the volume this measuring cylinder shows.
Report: 750 mL
